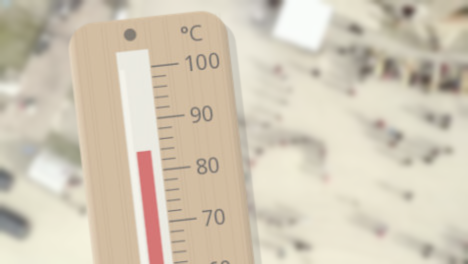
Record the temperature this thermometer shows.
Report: 84 °C
